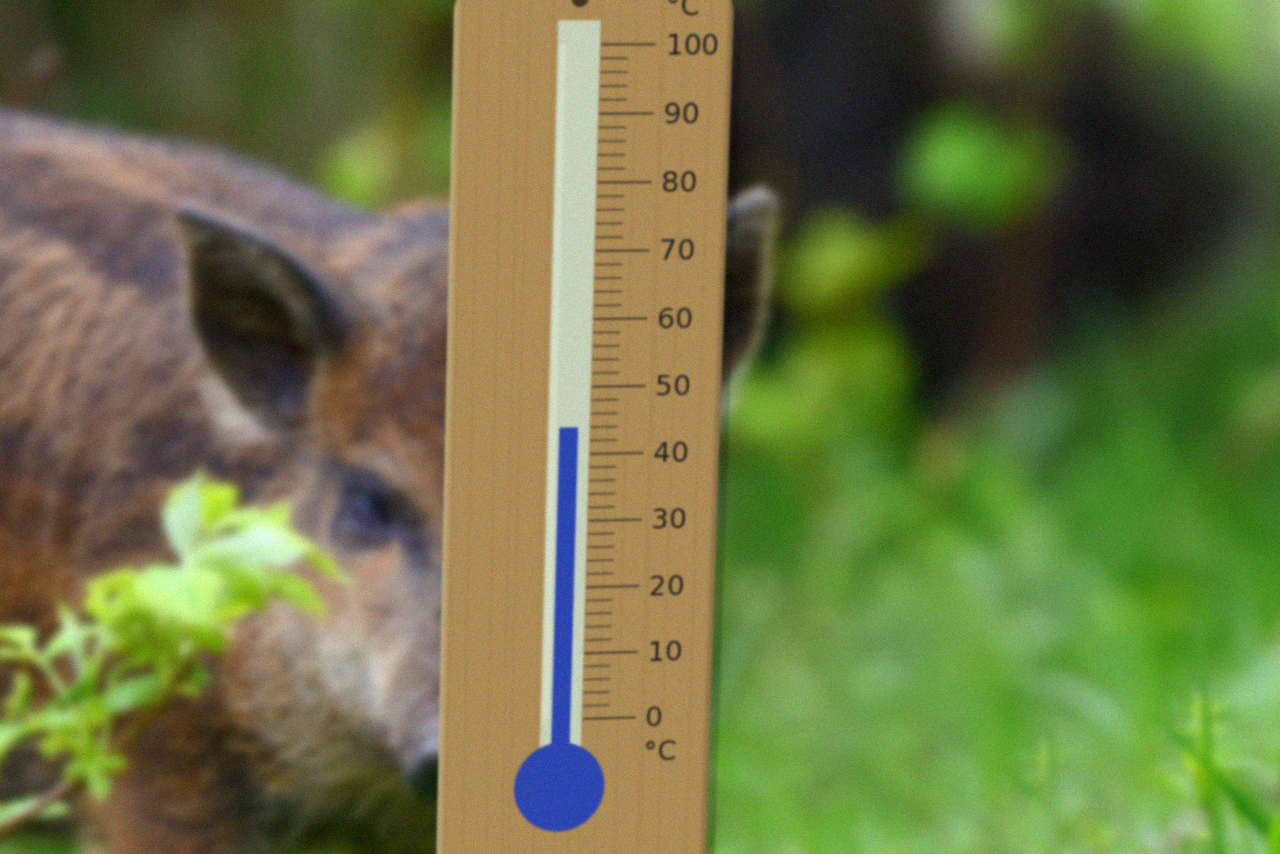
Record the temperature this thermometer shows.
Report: 44 °C
